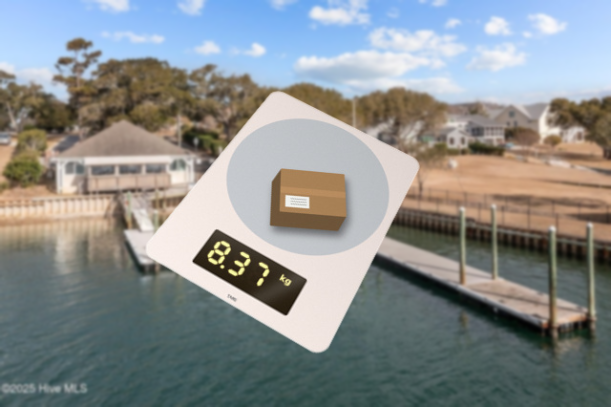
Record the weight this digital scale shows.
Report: 8.37 kg
